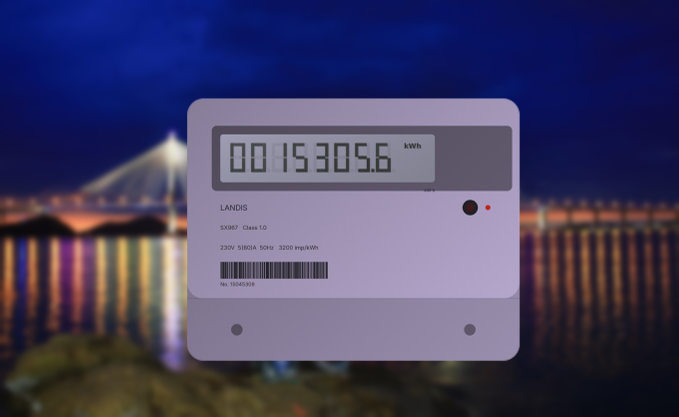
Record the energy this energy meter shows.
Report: 15305.6 kWh
